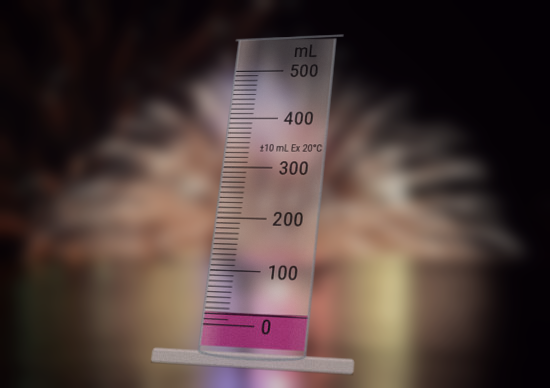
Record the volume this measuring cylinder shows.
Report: 20 mL
